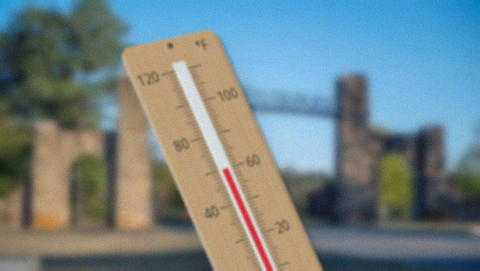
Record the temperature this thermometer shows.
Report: 60 °F
